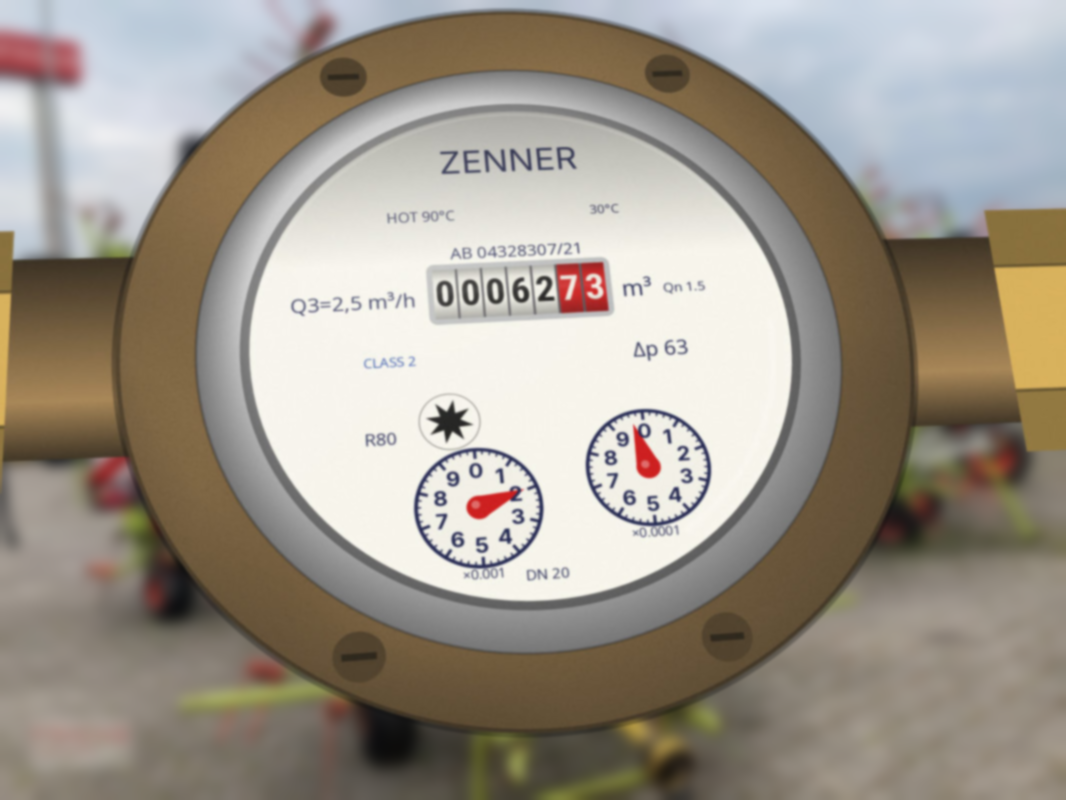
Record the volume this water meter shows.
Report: 62.7319 m³
